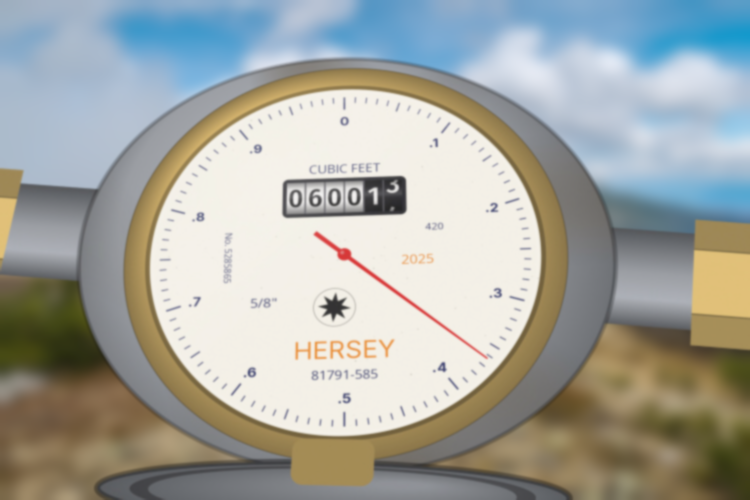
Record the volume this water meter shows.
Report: 60013.36 ft³
